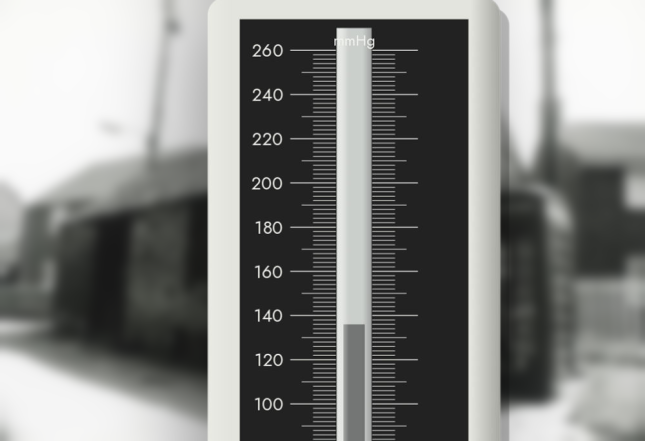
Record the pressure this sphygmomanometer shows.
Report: 136 mmHg
